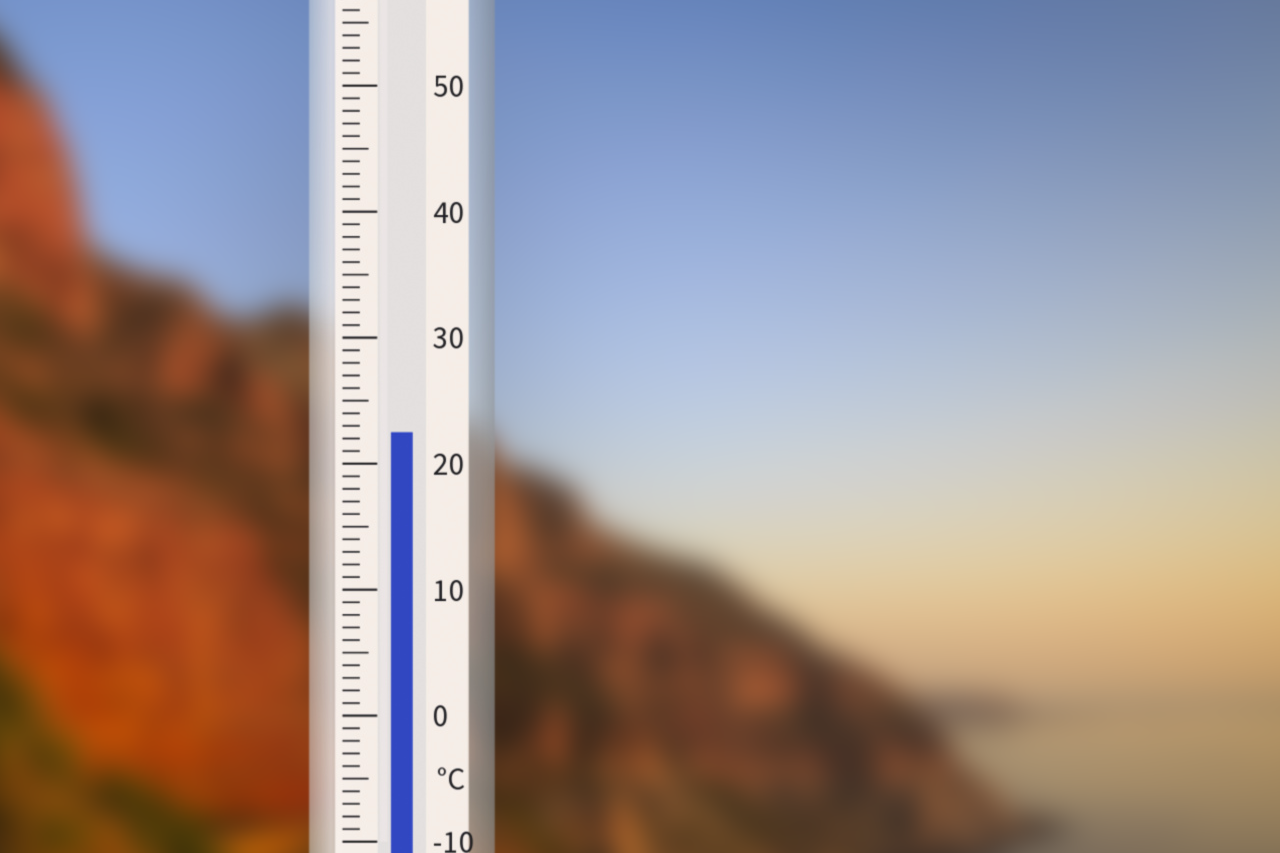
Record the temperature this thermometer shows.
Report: 22.5 °C
